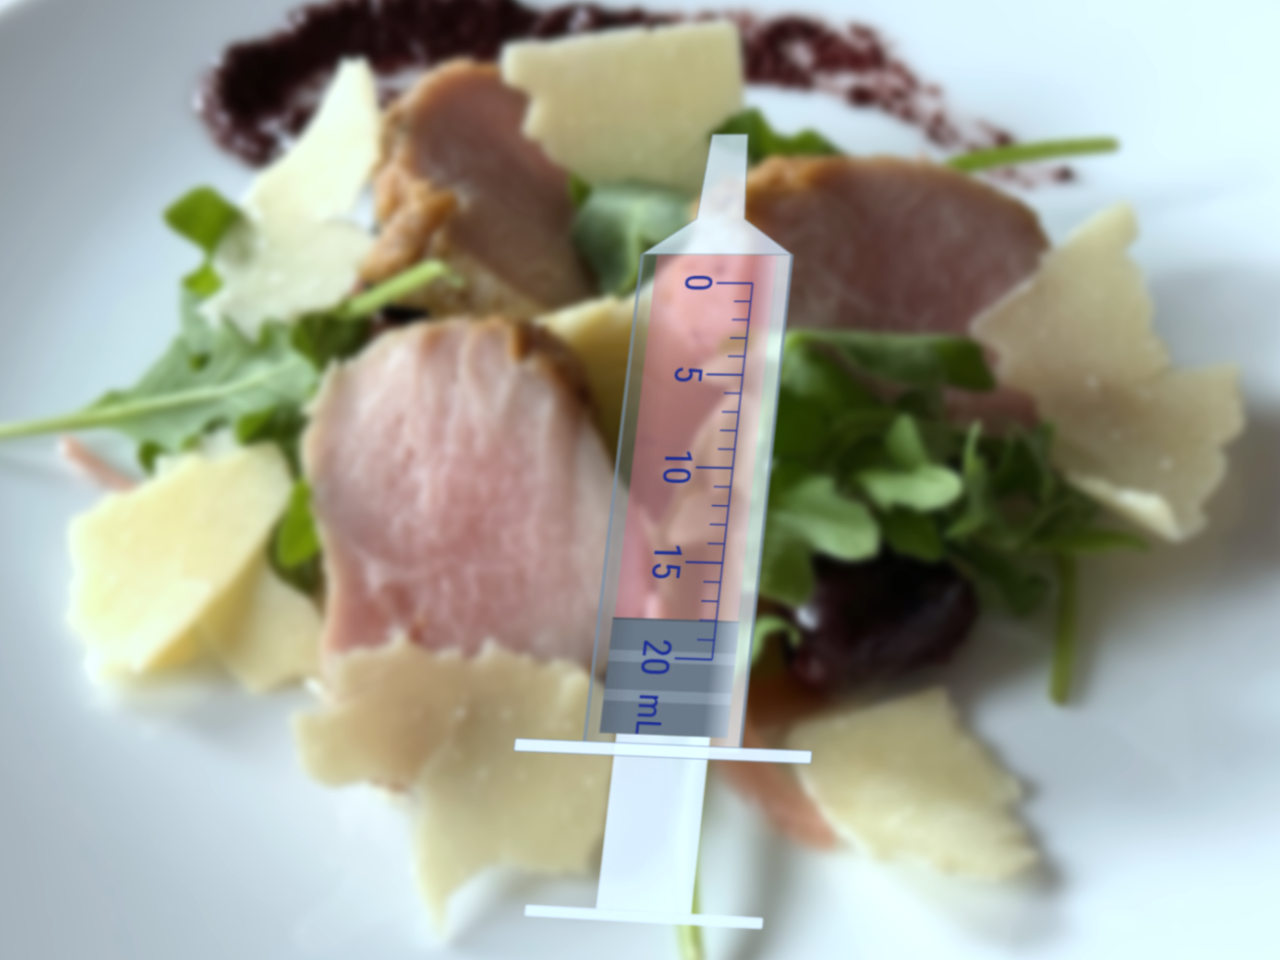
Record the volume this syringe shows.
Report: 18 mL
